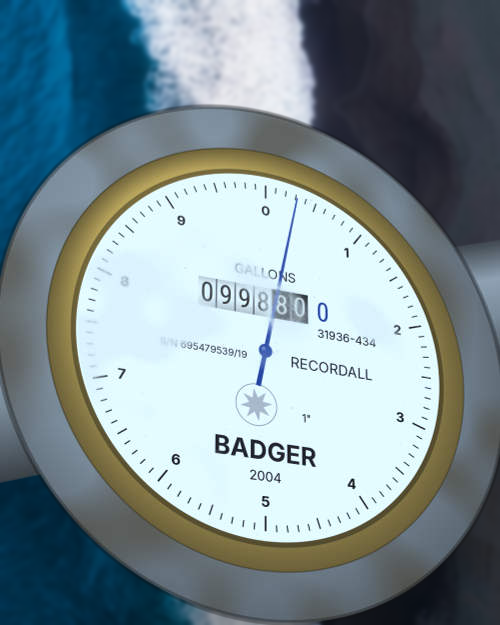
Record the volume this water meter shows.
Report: 998800.3 gal
